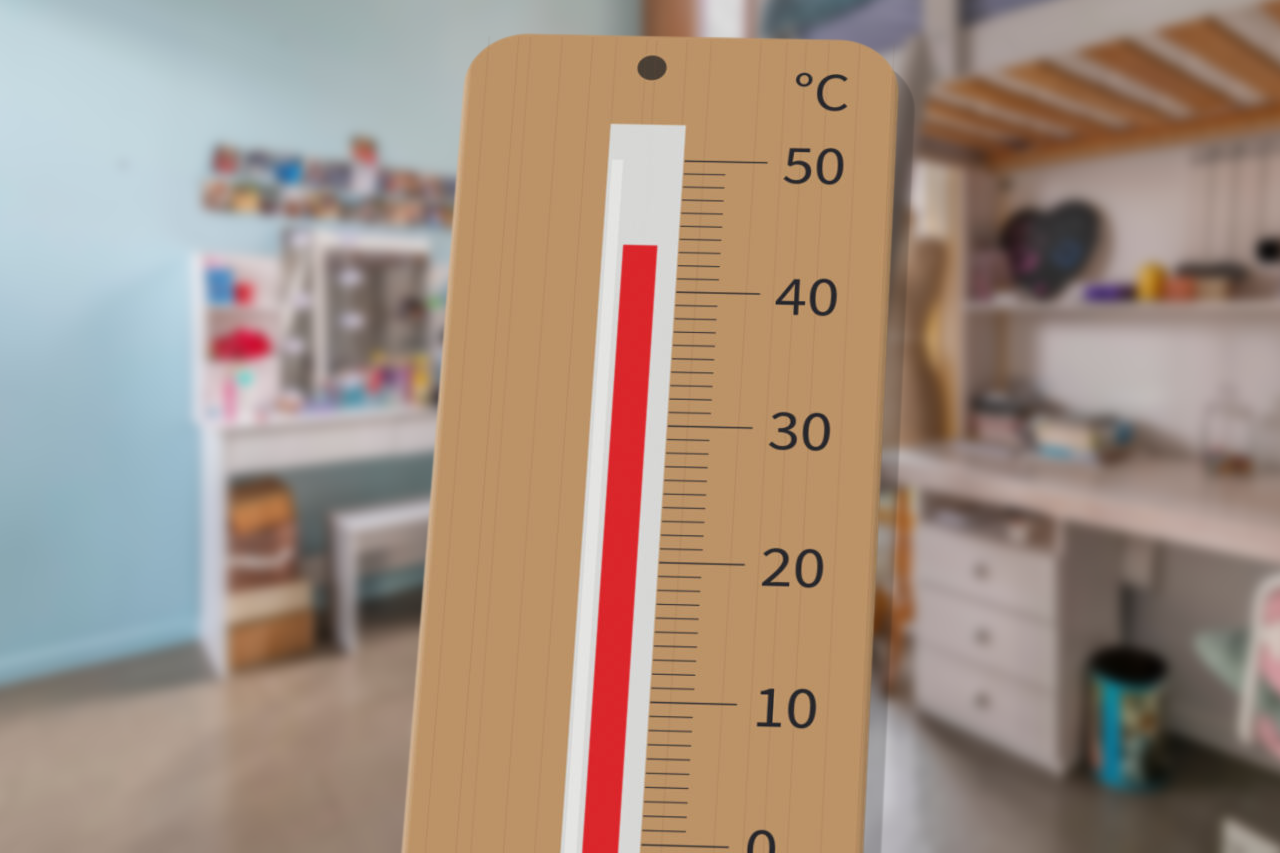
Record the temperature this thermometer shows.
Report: 43.5 °C
